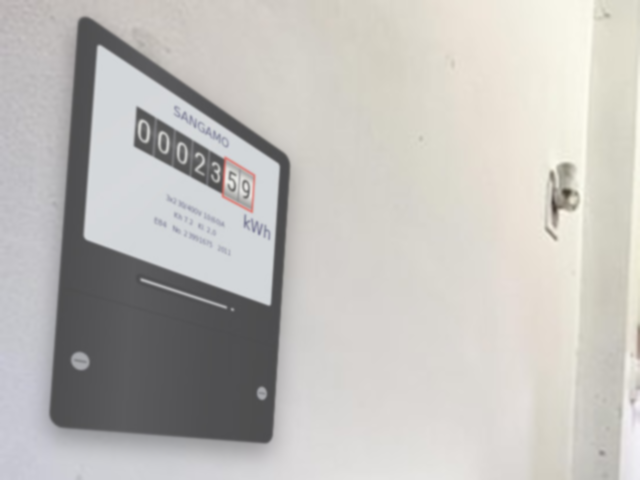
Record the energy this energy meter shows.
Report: 23.59 kWh
